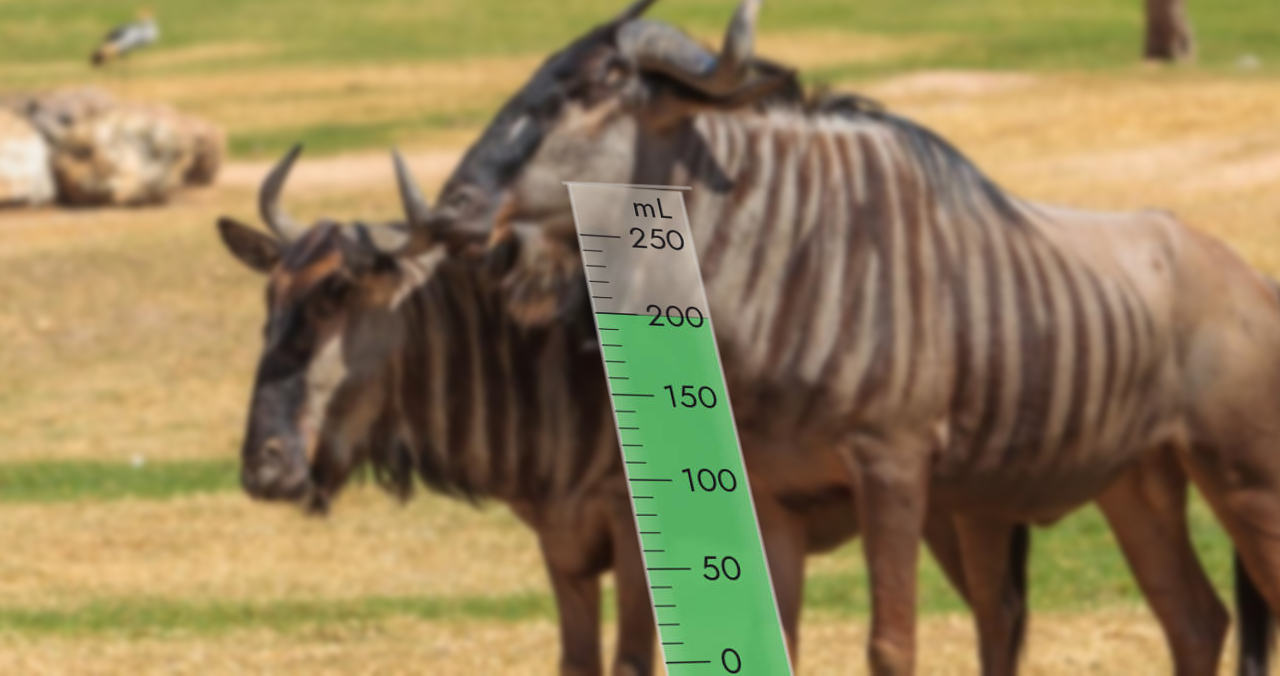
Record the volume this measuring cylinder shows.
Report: 200 mL
